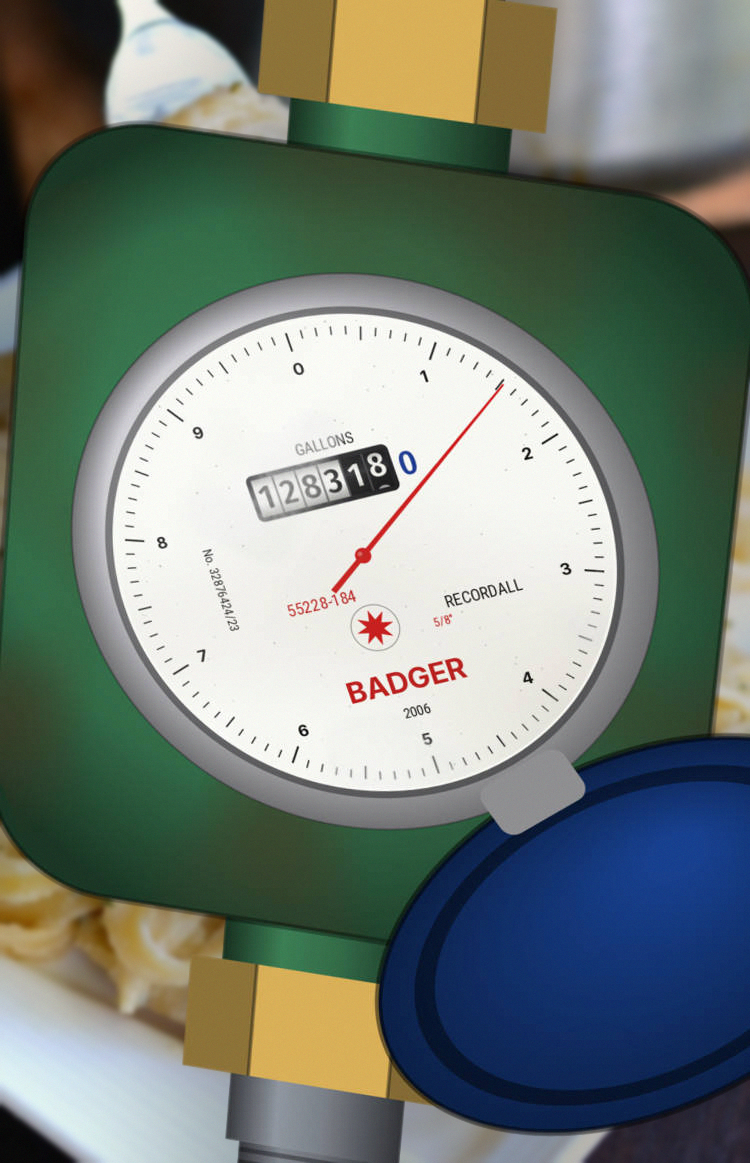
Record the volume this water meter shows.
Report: 1283181.5 gal
